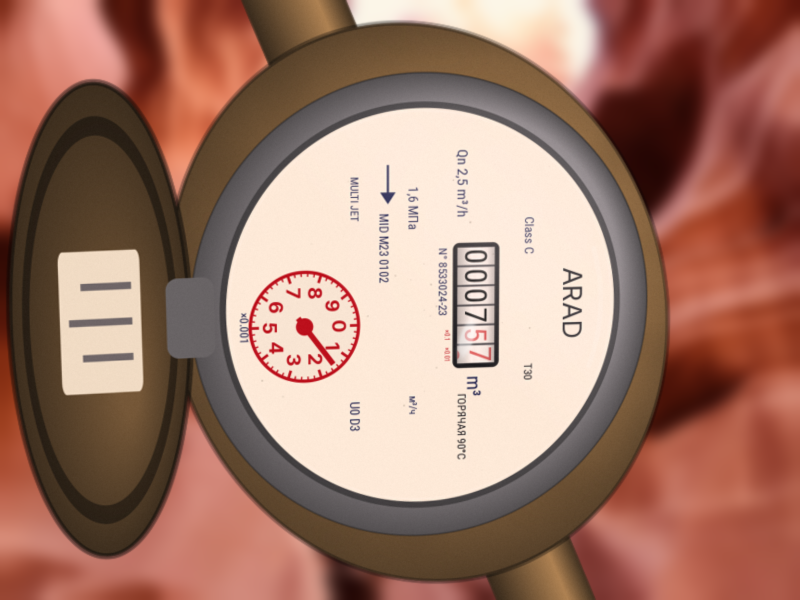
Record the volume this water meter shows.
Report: 7.571 m³
